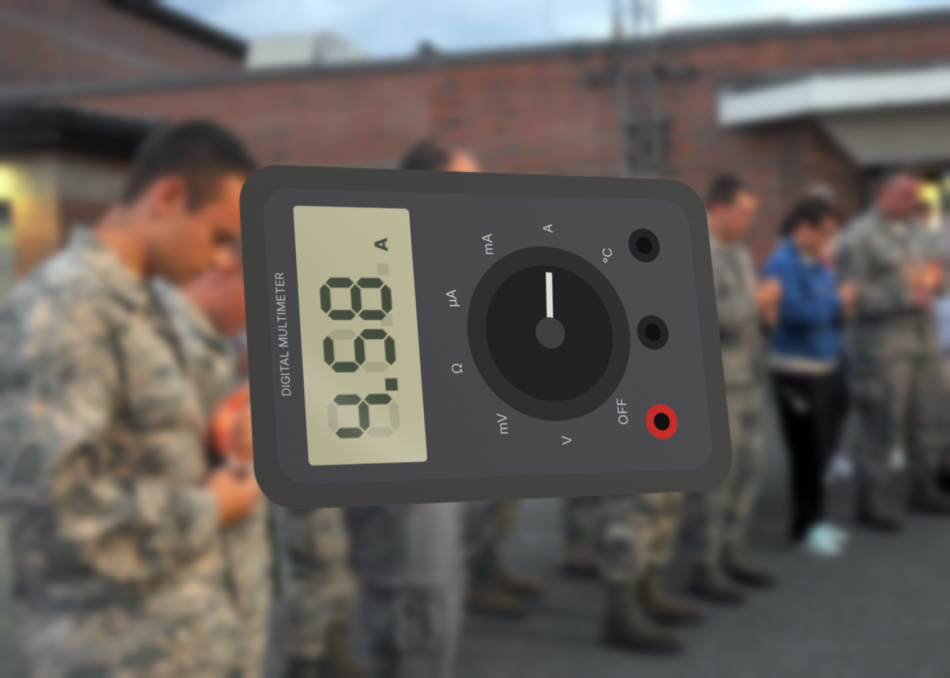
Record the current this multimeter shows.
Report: 4.58 A
